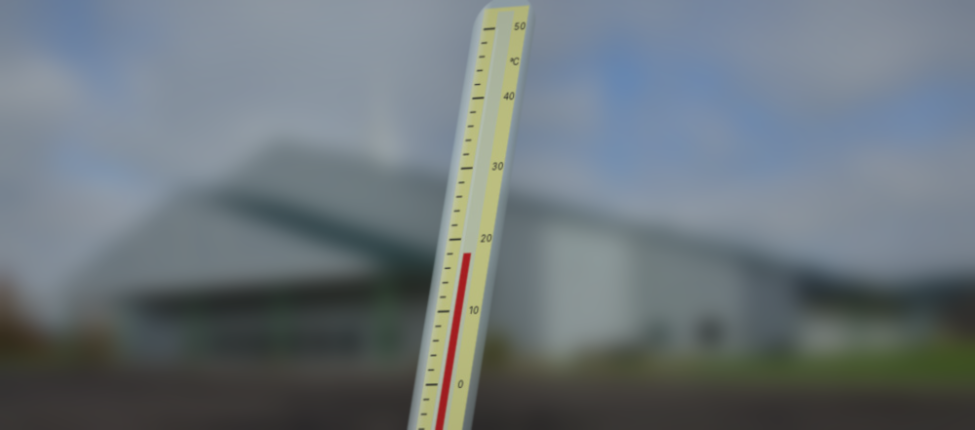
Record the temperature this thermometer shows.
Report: 18 °C
